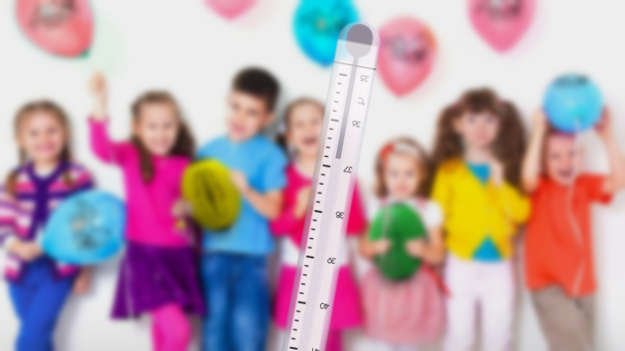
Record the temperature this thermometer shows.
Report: 36.8 °C
